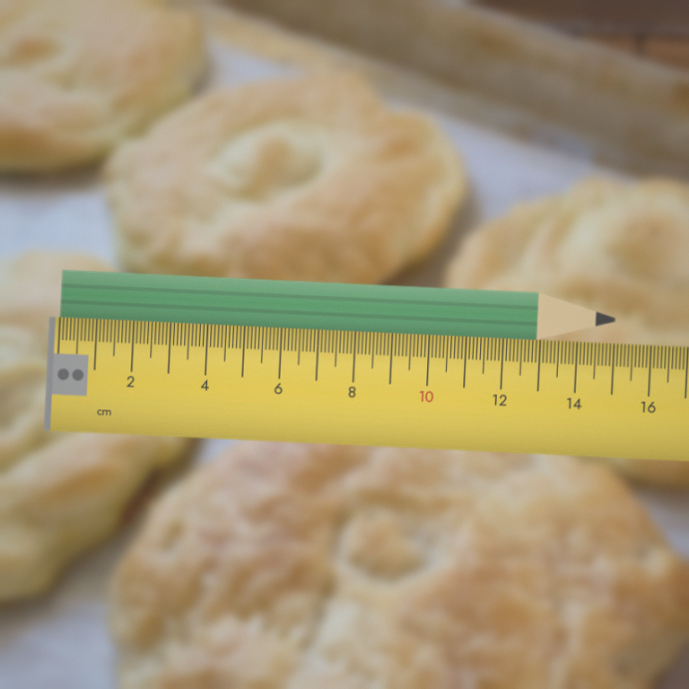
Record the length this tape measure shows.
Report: 15 cm
